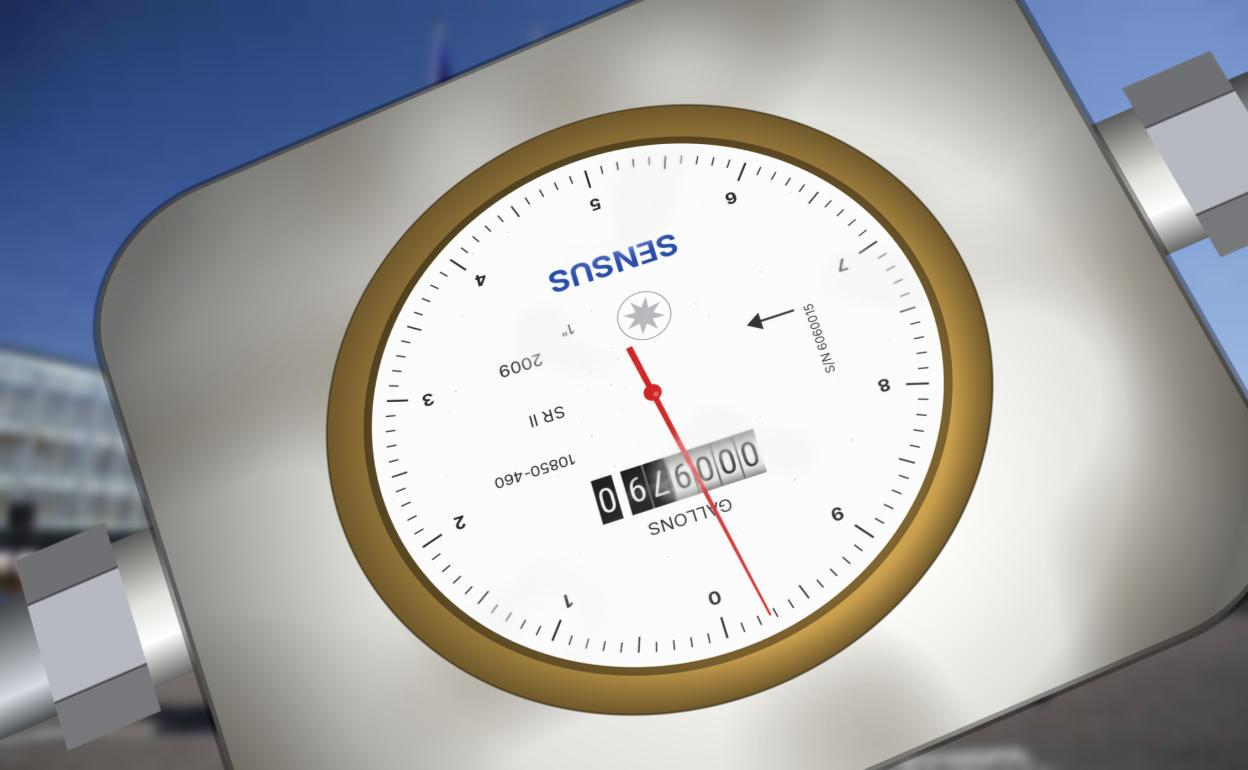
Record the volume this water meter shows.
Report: 9789.7 gal
